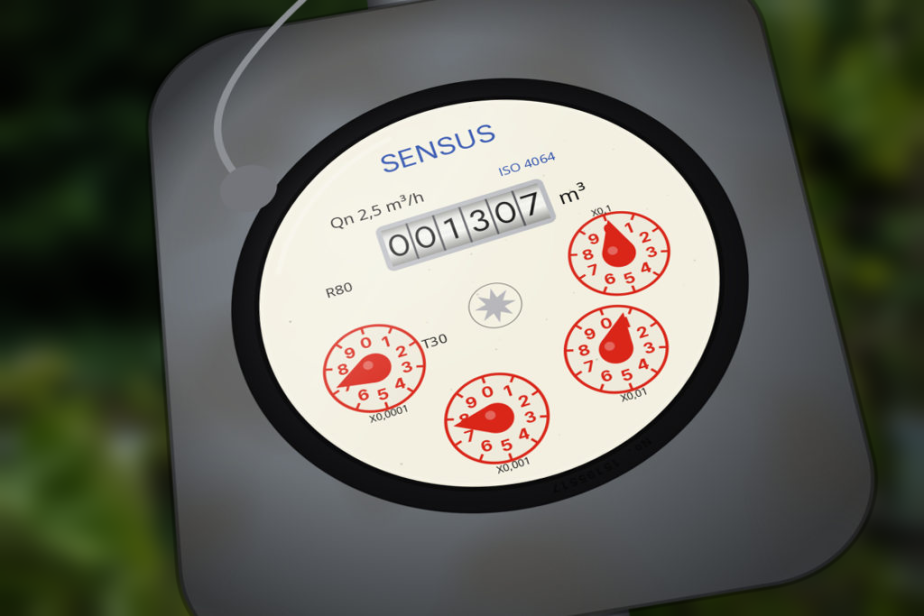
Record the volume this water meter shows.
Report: 1307.0077 m³
